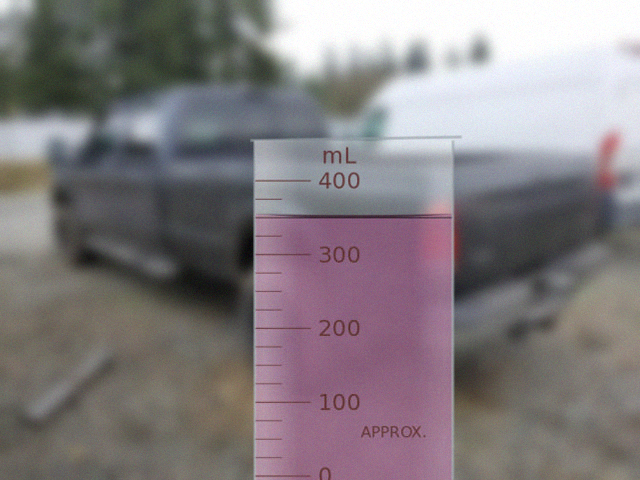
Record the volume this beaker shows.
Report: 350 mL
